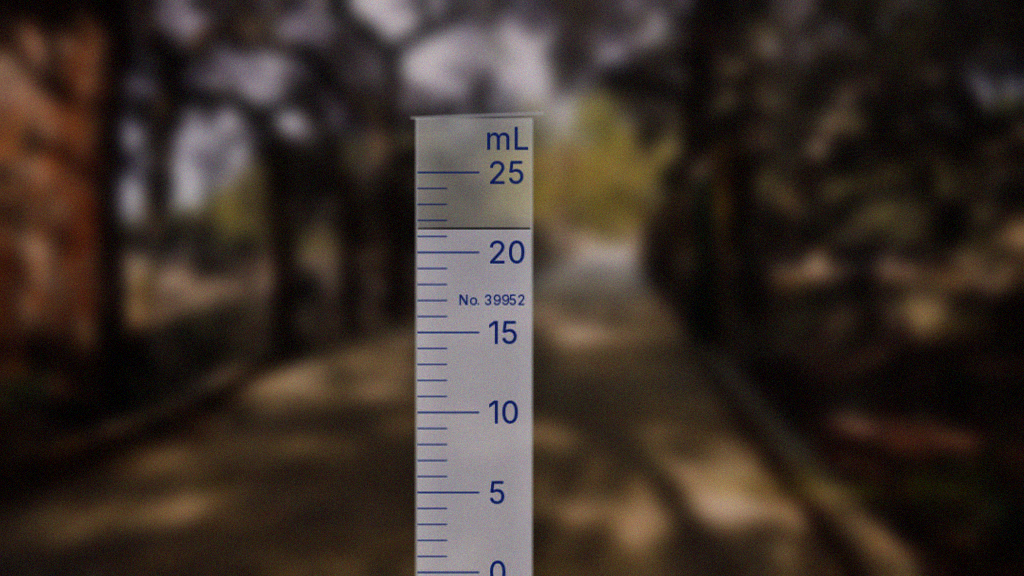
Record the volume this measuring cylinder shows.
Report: 21.5 mL
